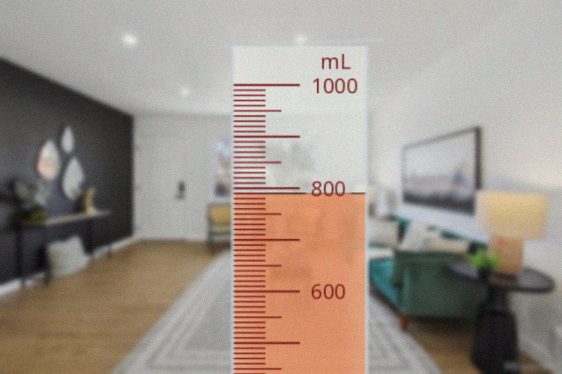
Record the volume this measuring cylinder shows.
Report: 790 mL
